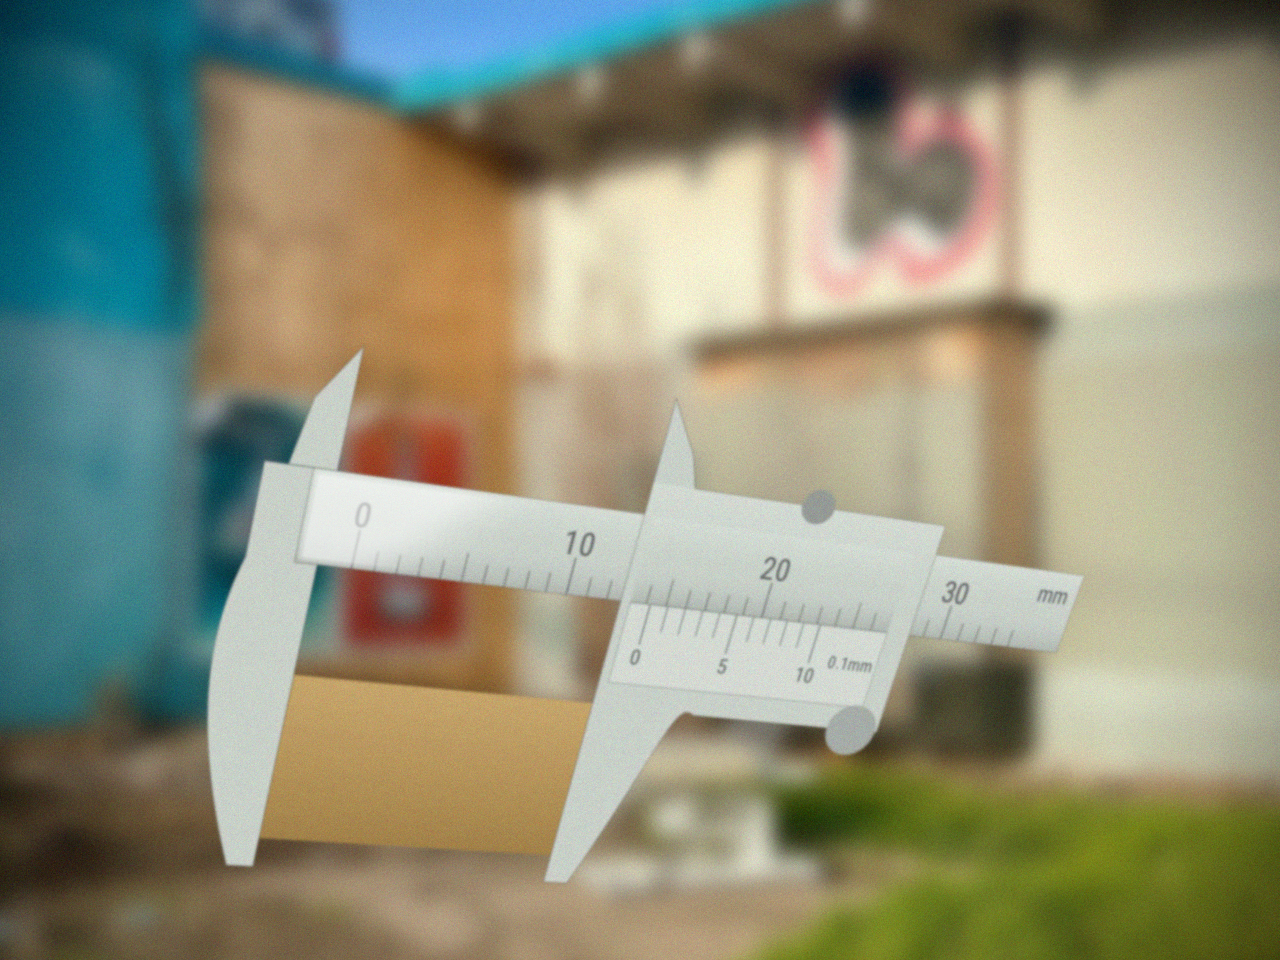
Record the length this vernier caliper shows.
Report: 14.2 mm
